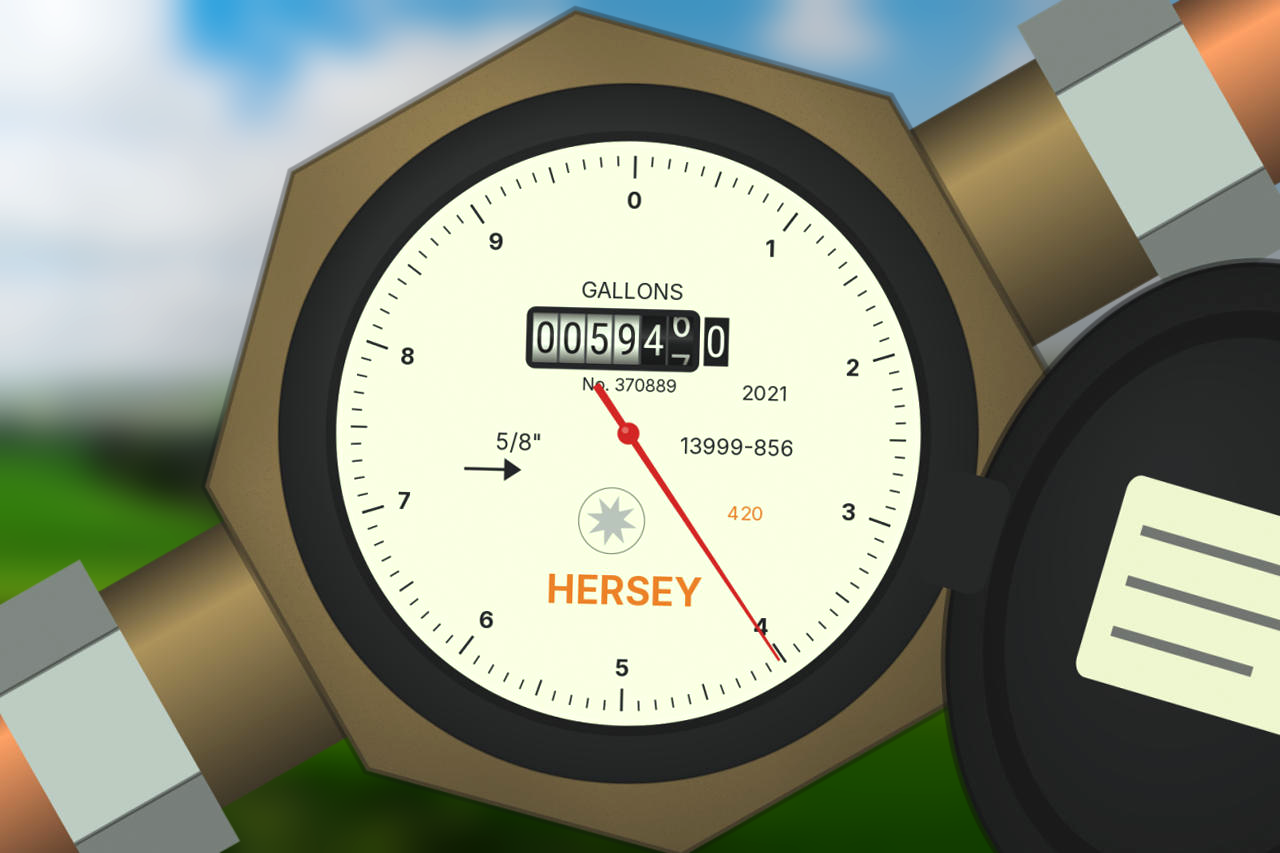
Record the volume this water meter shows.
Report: 59464.0 gal
